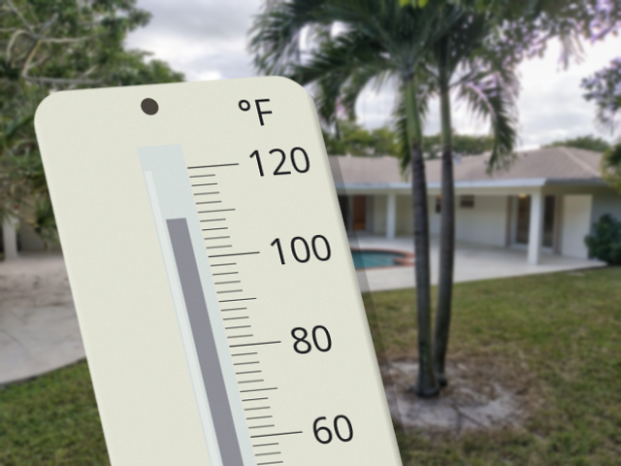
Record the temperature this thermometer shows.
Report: 109 °F
